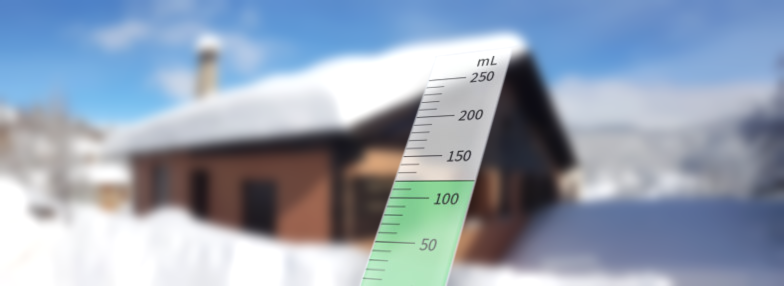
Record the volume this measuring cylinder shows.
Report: 120 mL
